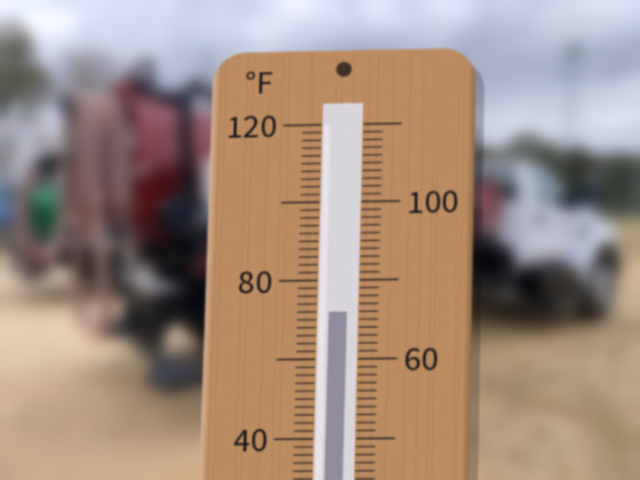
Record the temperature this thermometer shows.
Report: 72 °F
